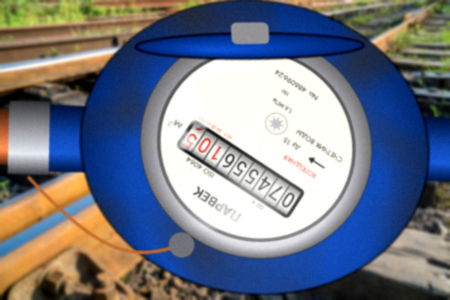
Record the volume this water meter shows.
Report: 74556.105 m³
